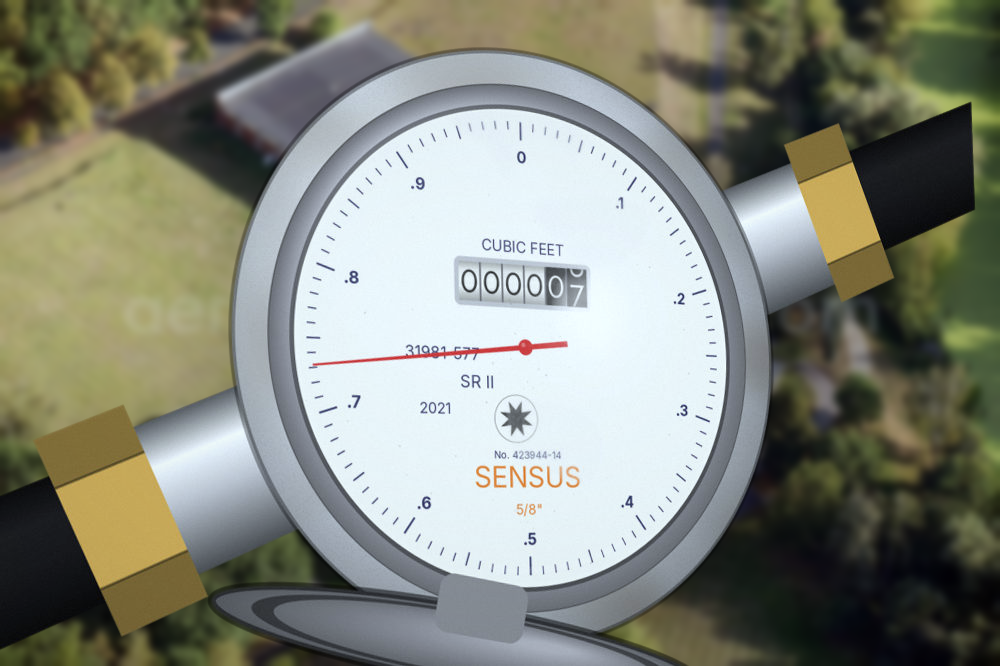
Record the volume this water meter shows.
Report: 6.73 ft³
